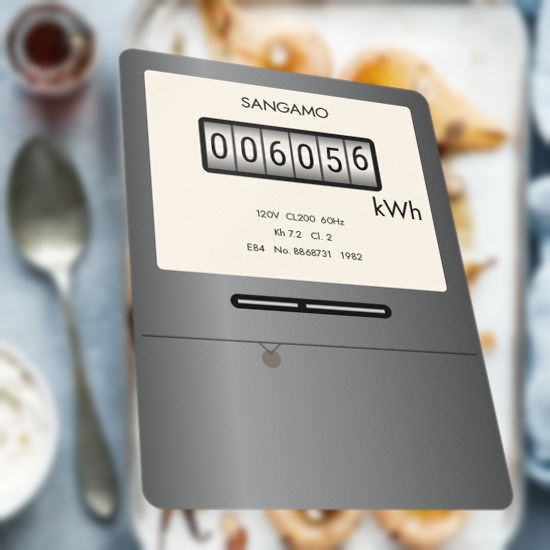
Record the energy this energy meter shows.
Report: 6056 kWh
